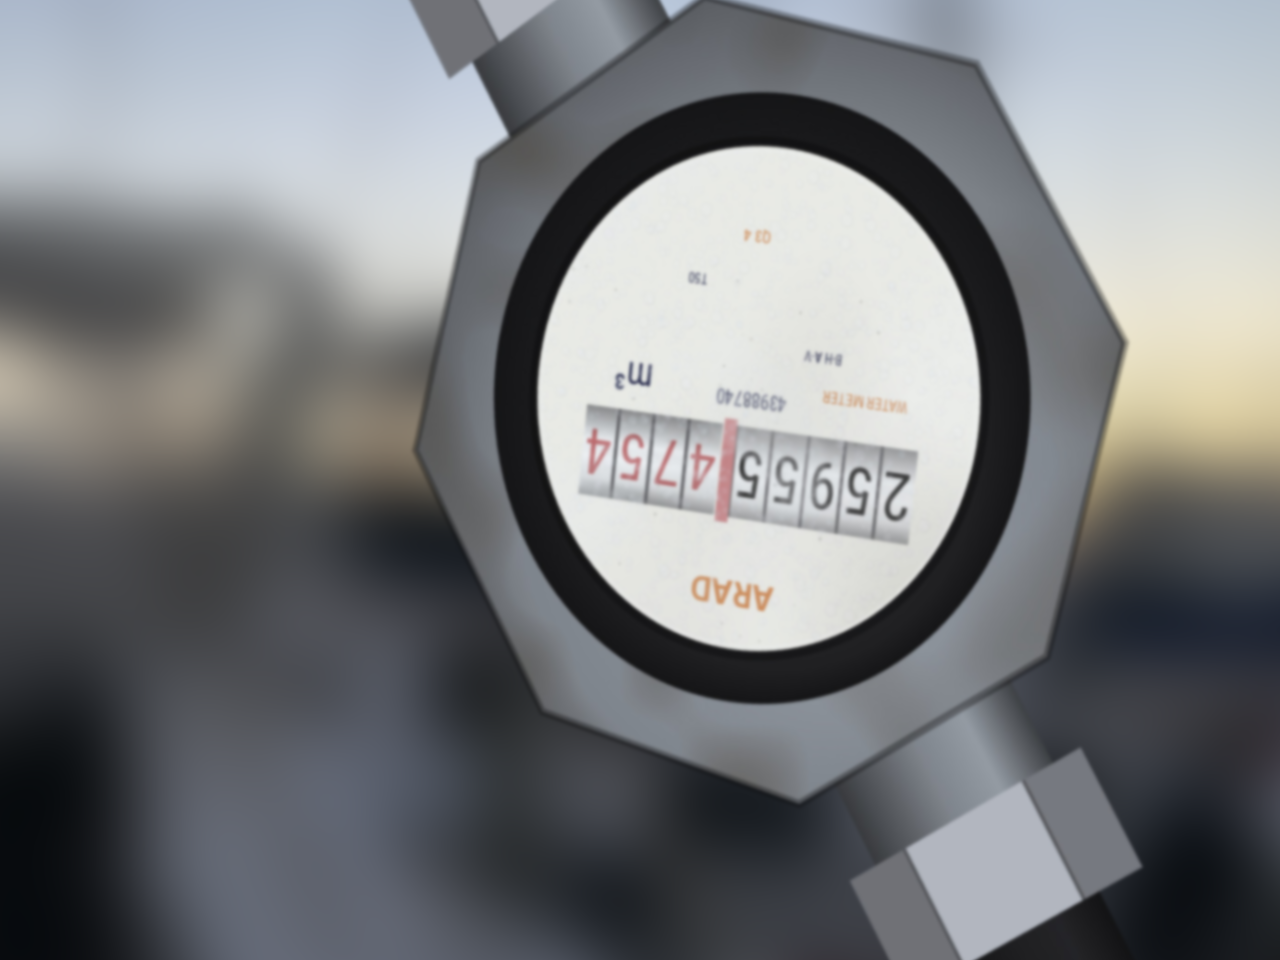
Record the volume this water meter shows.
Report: 25955.4754 m³
